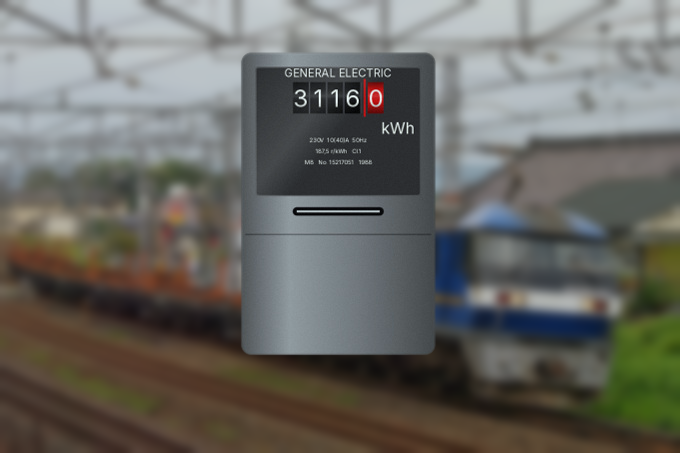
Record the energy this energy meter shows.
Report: 3116.0 kWh
